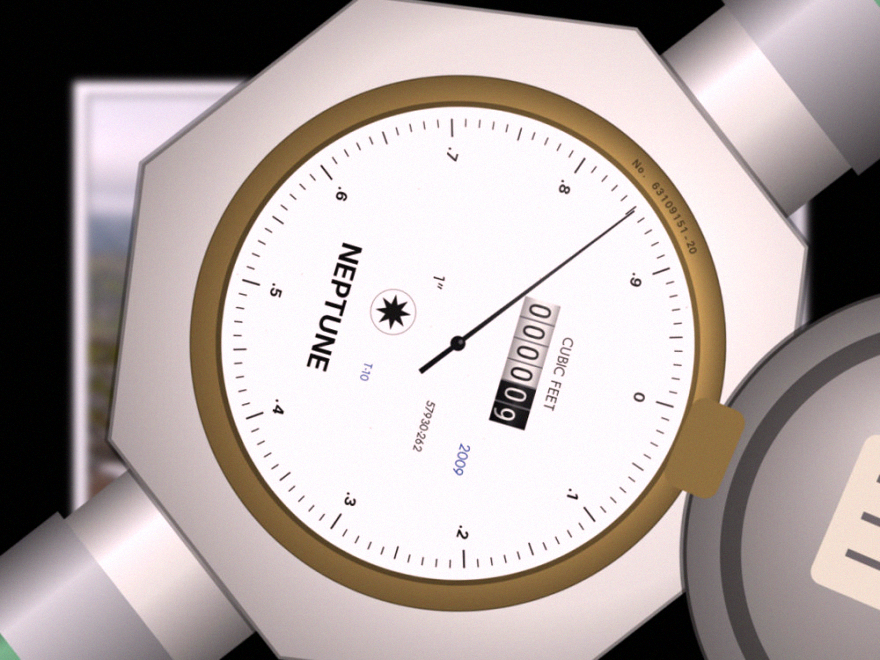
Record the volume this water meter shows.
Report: 8.85 ft³
